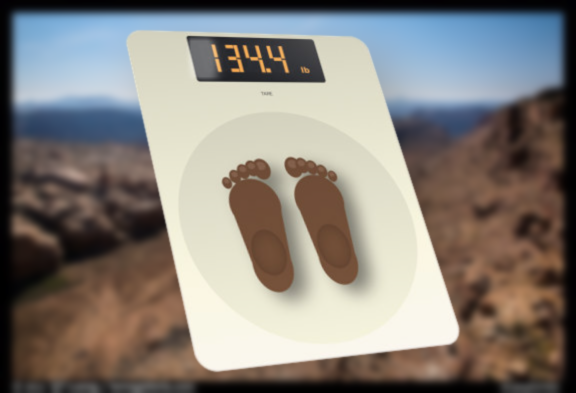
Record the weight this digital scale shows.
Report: 134.4 lb
